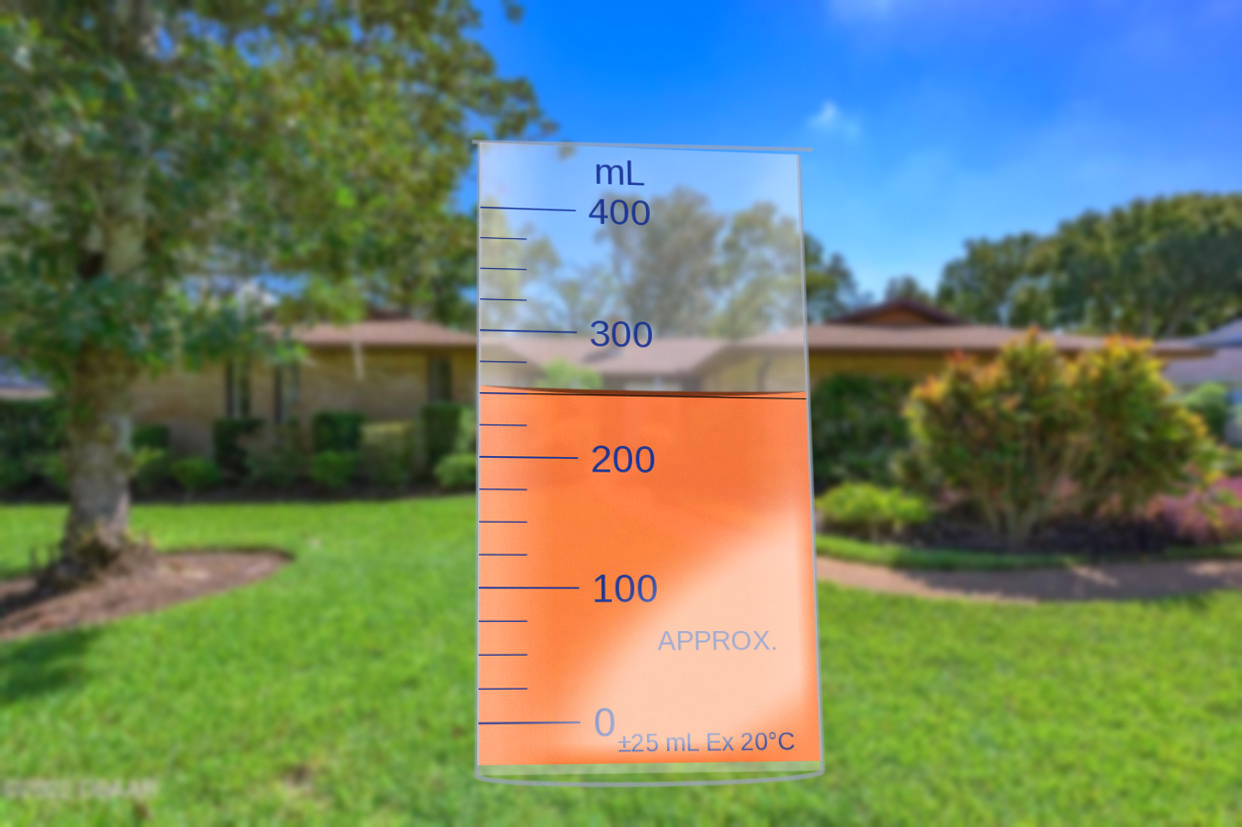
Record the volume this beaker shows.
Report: 250 mL
